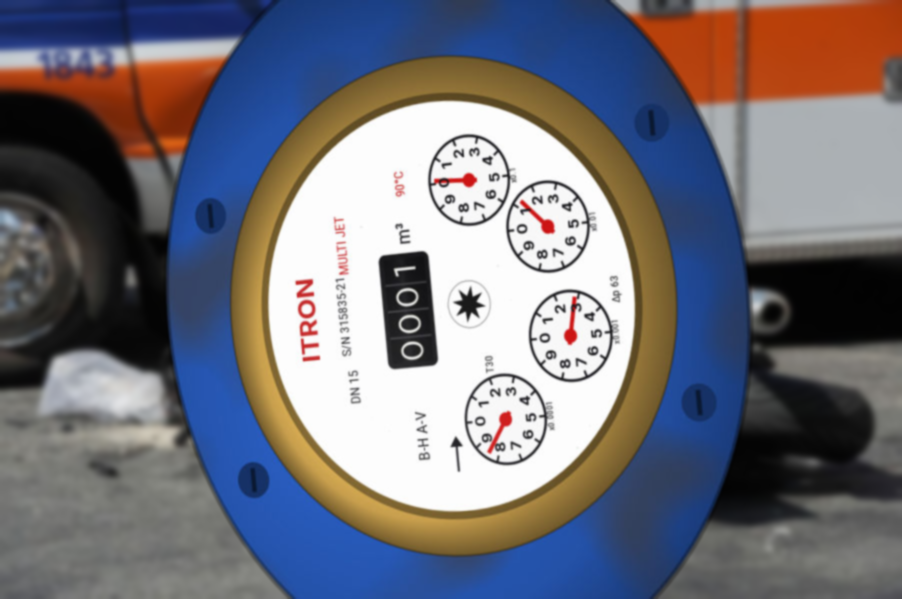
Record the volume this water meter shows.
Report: 1.0128 m³
